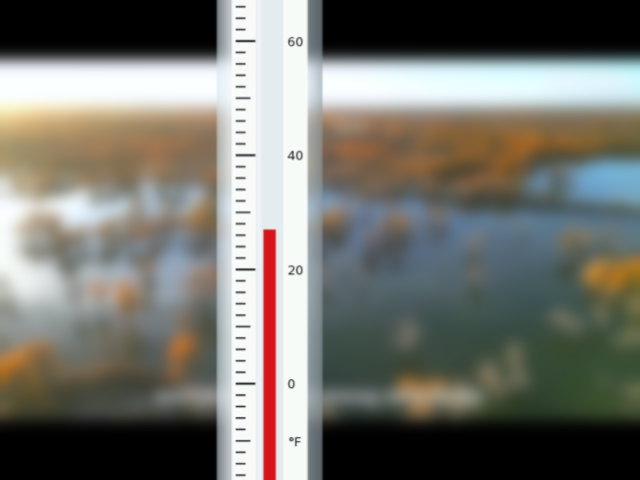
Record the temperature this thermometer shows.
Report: 27 °F
